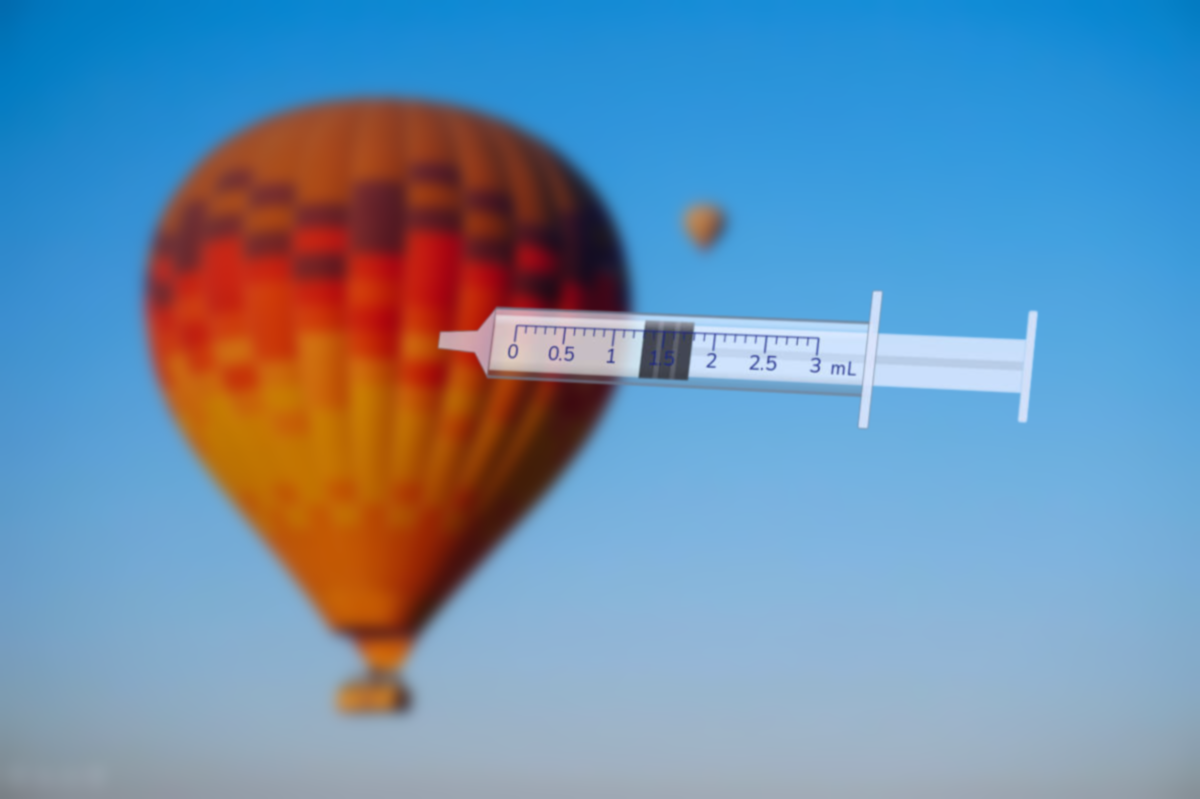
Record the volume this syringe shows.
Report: 1.3 mL
